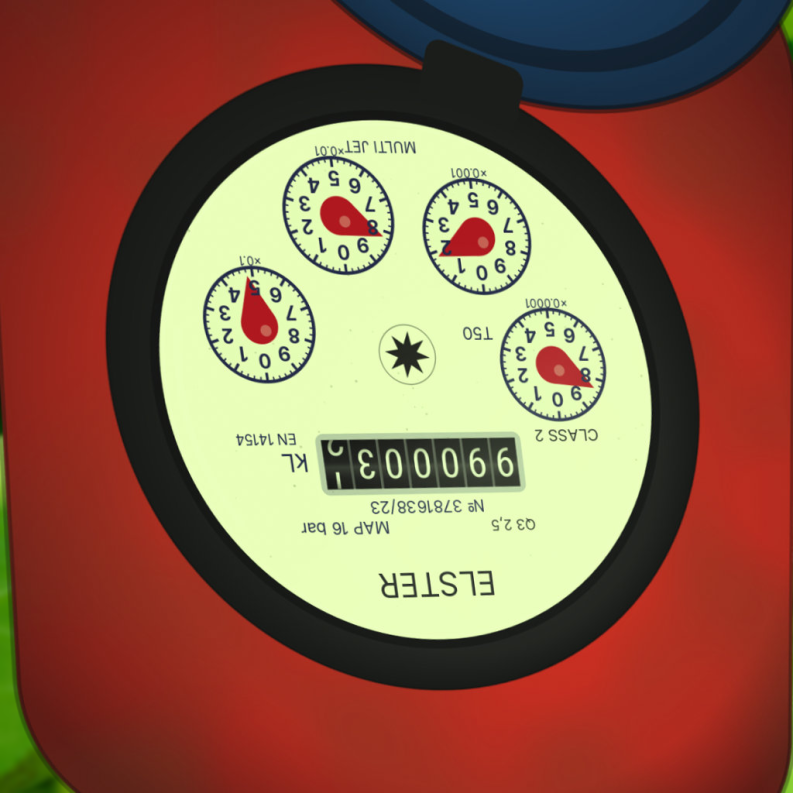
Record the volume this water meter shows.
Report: 9900031.4818 kL
